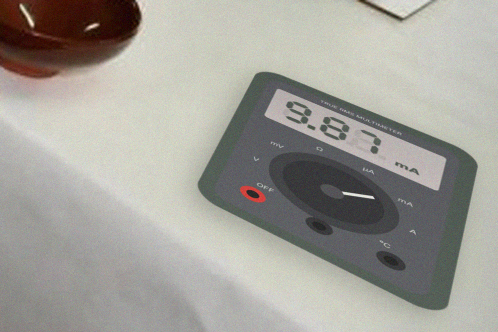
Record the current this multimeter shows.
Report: 9.87 mA
